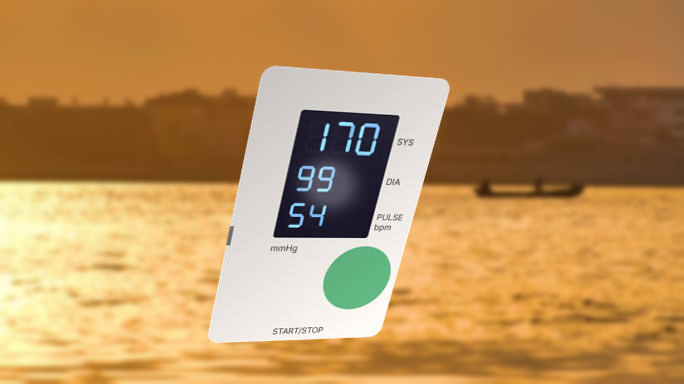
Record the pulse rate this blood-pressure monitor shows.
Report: 54 bpm
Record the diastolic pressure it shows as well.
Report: 99 mmHg
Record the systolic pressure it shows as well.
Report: 170 mmHg
